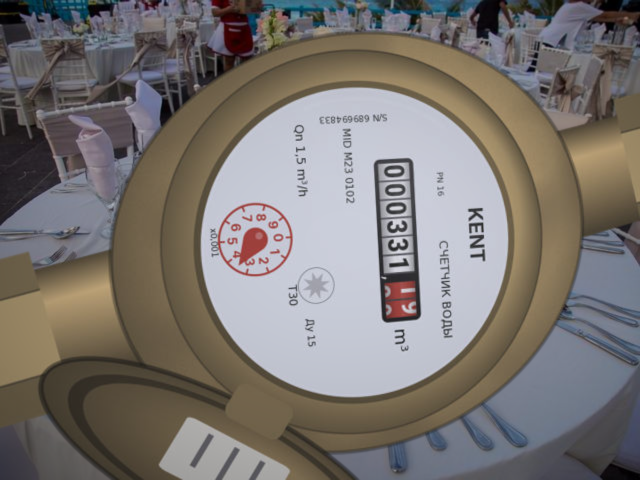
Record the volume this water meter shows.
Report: 331.193 m³
